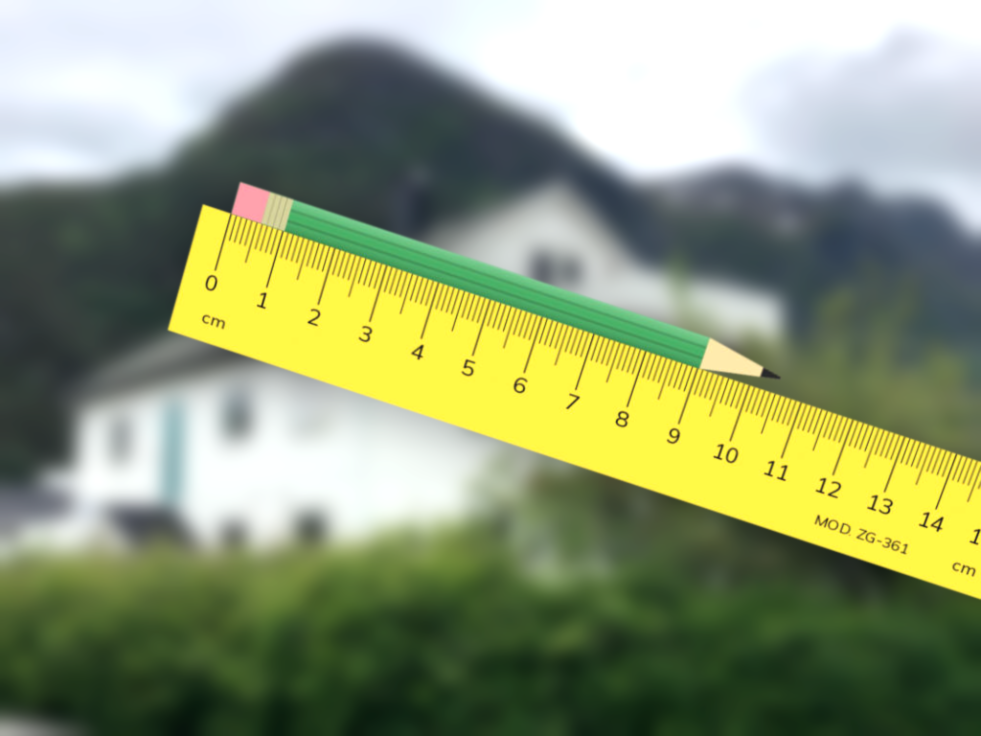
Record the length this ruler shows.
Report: 10.5 cm
